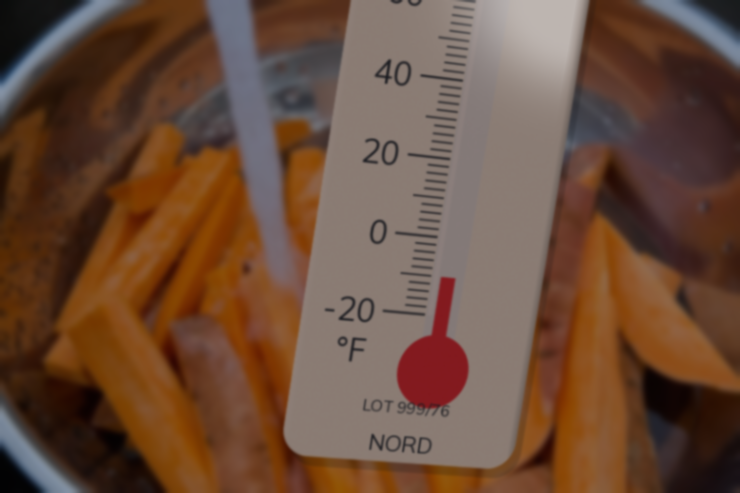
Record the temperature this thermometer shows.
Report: -10 °F
